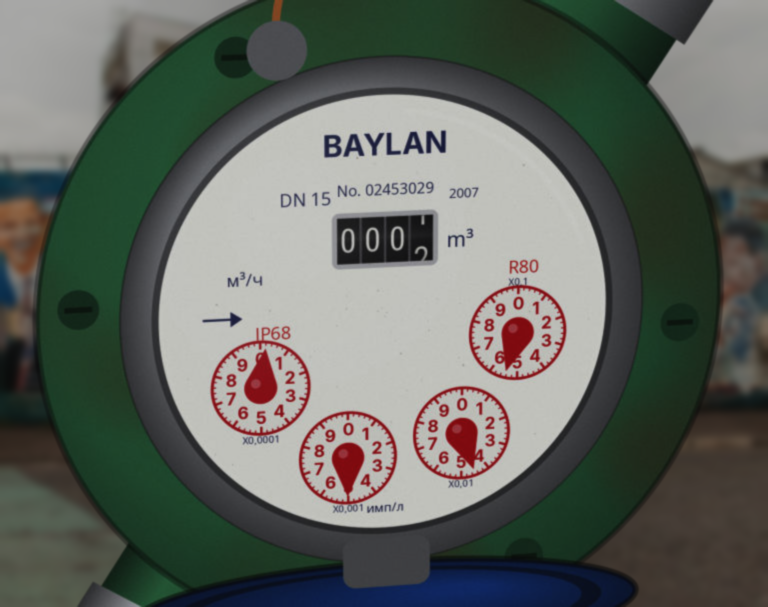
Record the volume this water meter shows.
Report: 1.5450 m³
